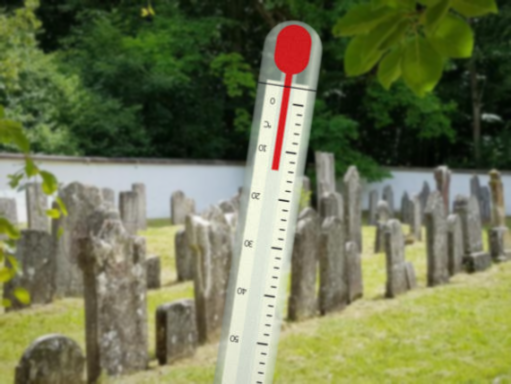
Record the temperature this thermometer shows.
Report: 14 °C
